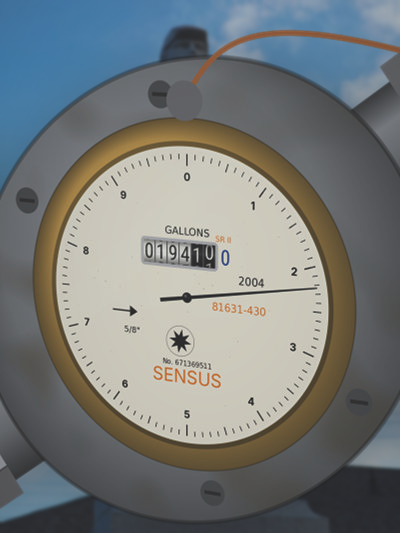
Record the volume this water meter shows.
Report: 194102.2 gal
